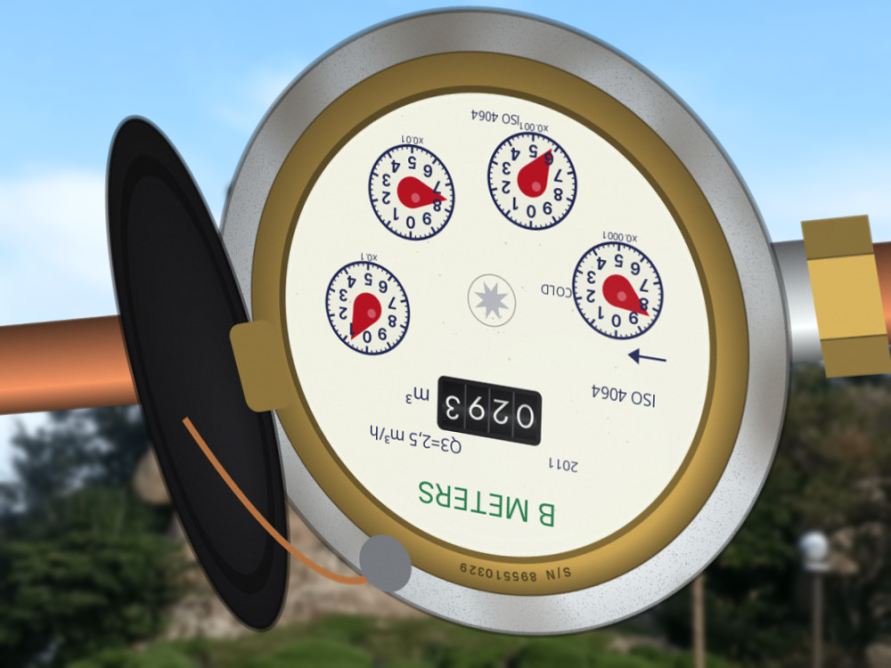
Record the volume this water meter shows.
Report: 293.0758 m³
